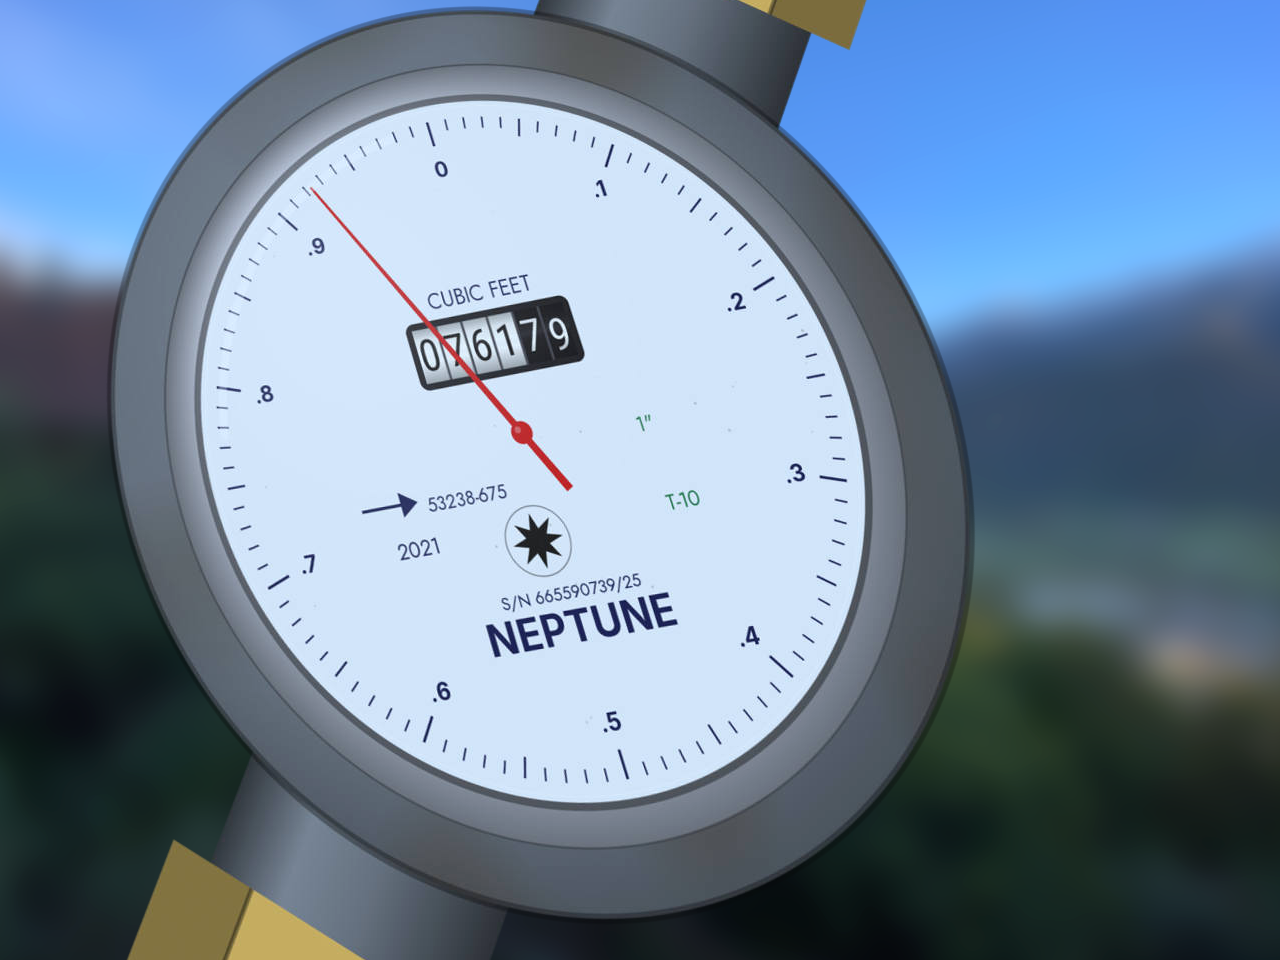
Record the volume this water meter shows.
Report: 76178.92 ft³
